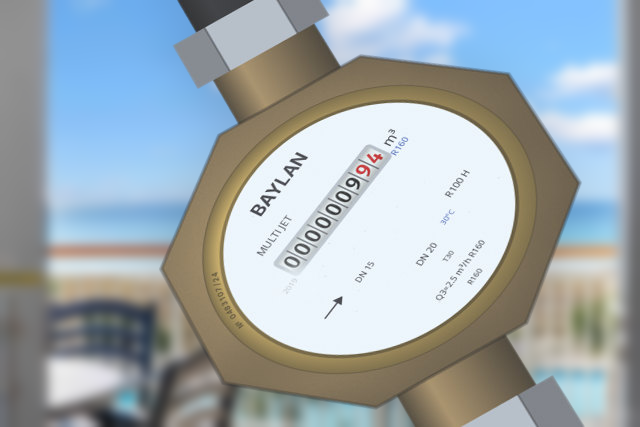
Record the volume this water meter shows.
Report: 9.94 m³
